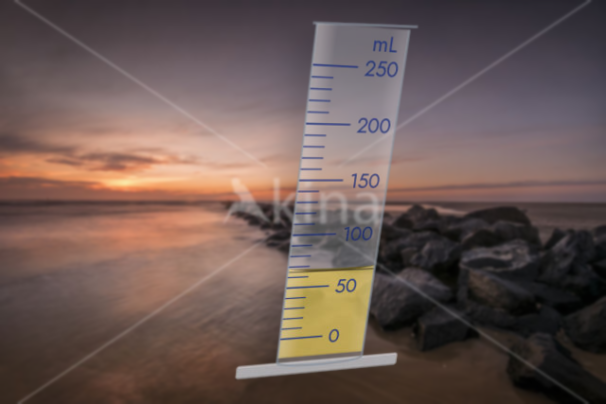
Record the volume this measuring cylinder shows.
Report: 65 mL
